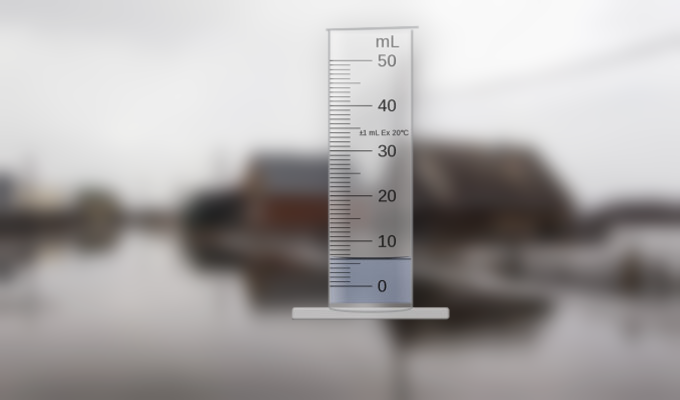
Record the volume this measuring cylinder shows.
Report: 6 mL
